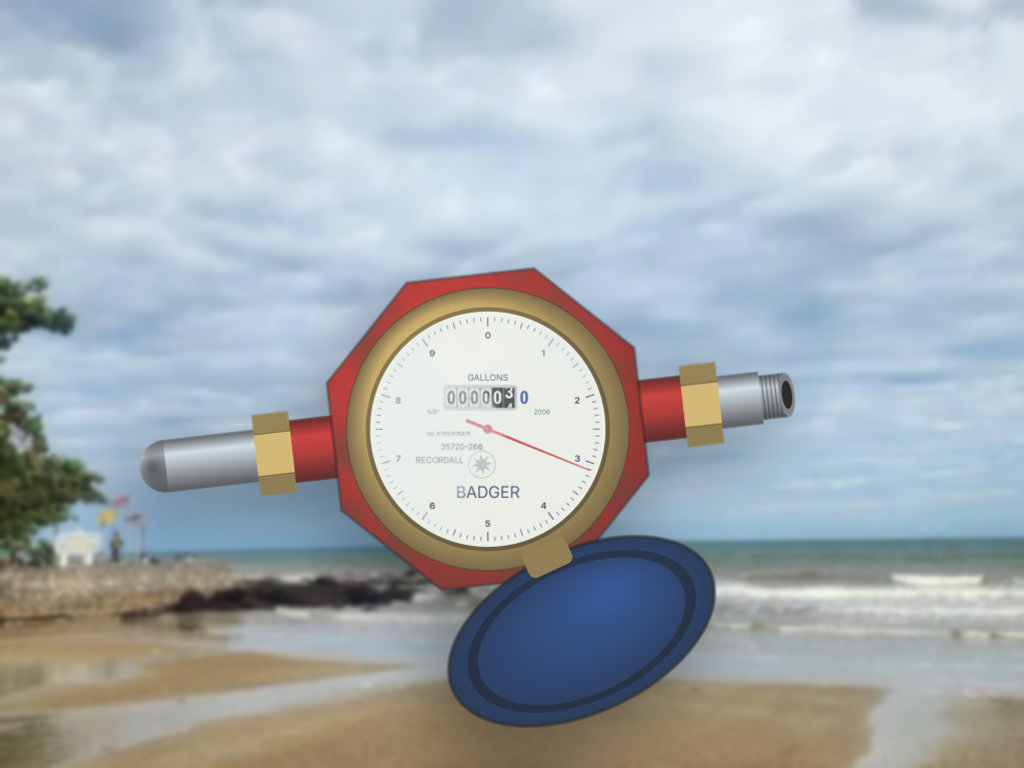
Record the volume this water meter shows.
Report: 33.1 gal
